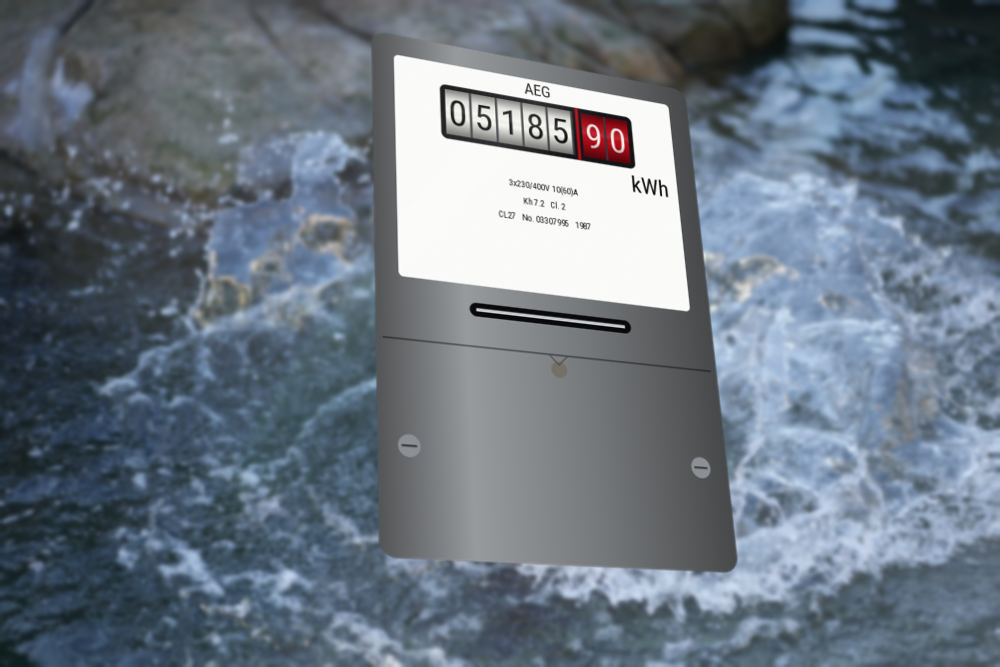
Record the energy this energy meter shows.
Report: 5185.90 kWh
